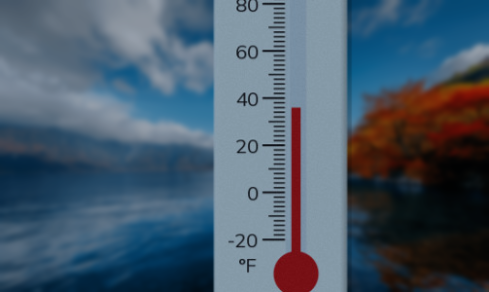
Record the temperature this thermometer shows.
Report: 36 °F
